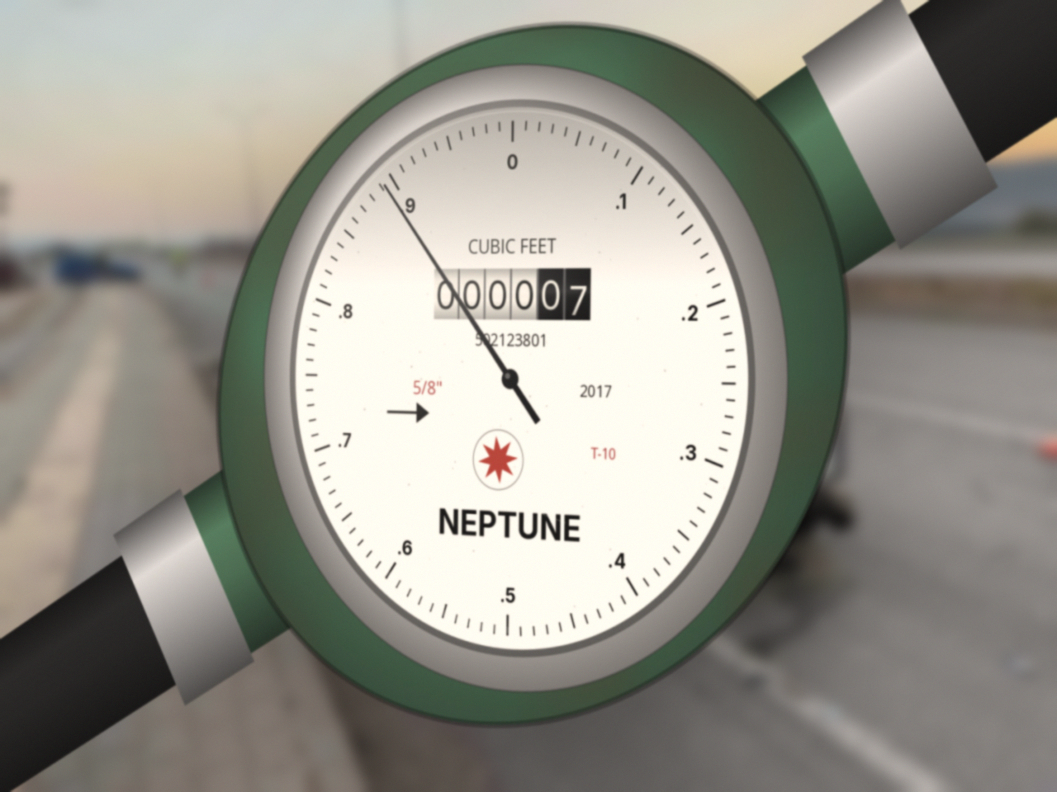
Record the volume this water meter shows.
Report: 6.89 ft³
